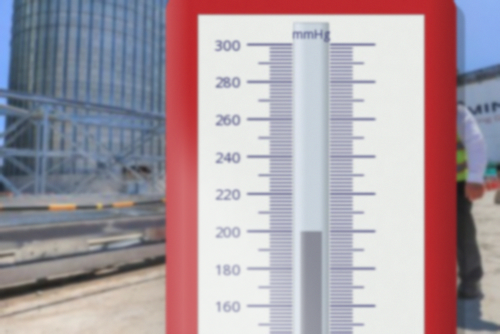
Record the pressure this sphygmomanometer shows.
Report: 200 mmHg
